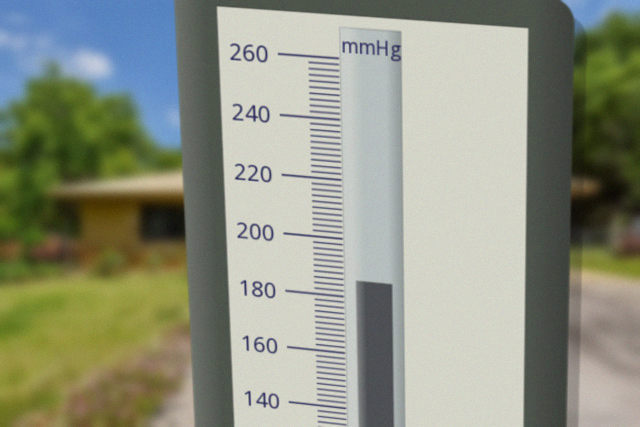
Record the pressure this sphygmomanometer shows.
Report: 186 mmHg
